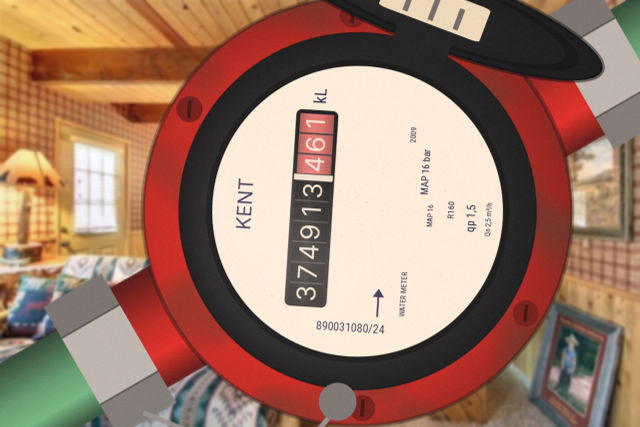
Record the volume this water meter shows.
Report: 374913.461 kL
